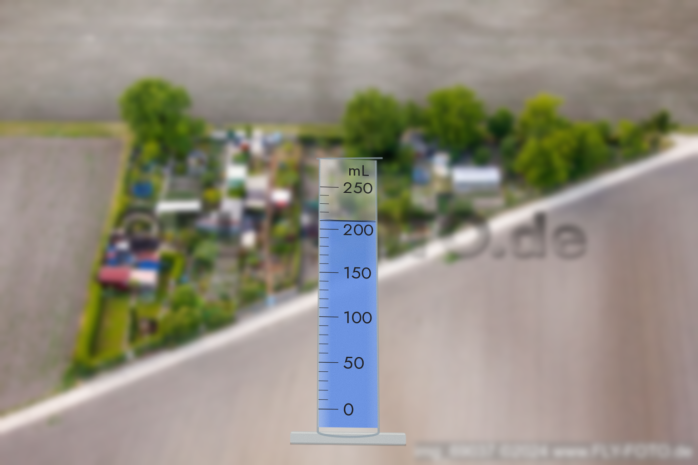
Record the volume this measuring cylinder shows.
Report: 210 mL
